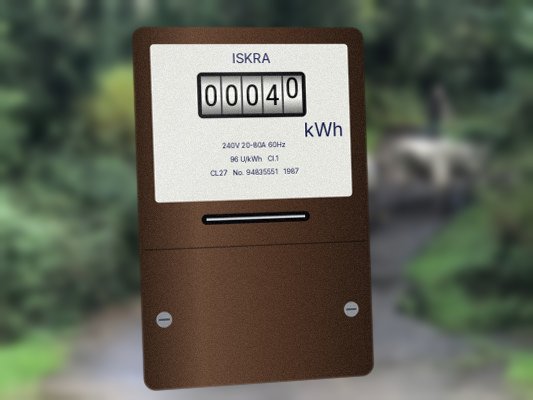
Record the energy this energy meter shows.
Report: 40 kWh
